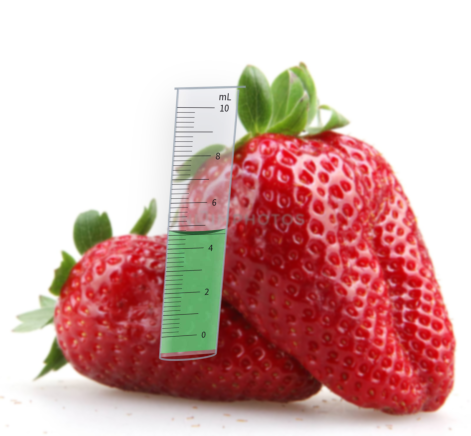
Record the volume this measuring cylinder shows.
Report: 4.6 mL
